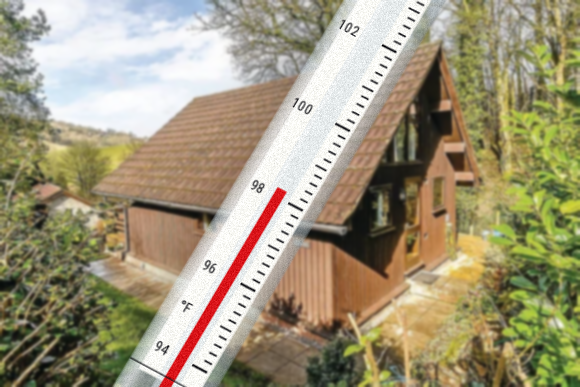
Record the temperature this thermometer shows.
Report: 98.2 °F
